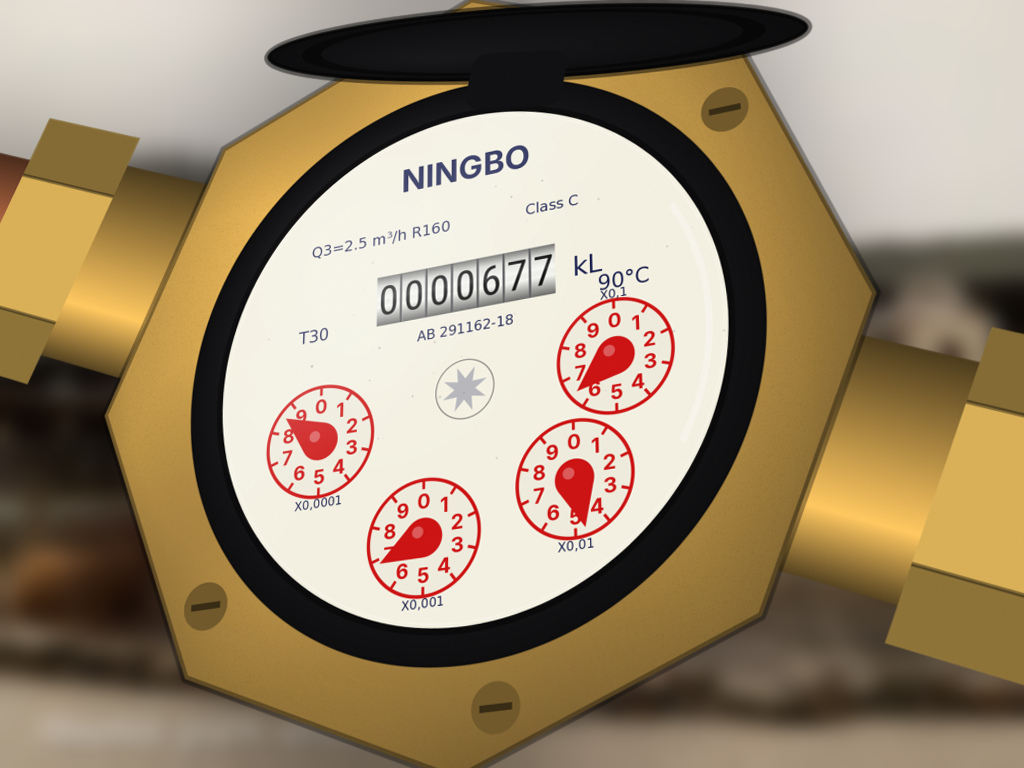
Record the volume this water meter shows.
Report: 677.6468 kL
